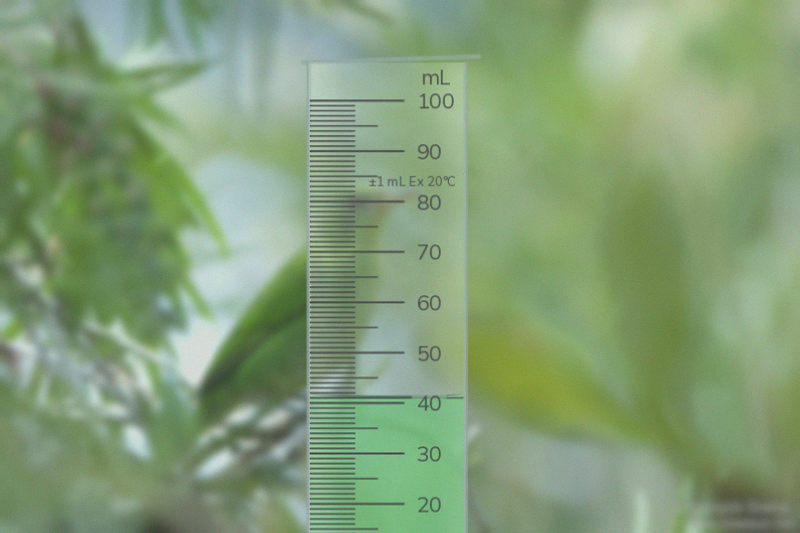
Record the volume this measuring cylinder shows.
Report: 41 mL
